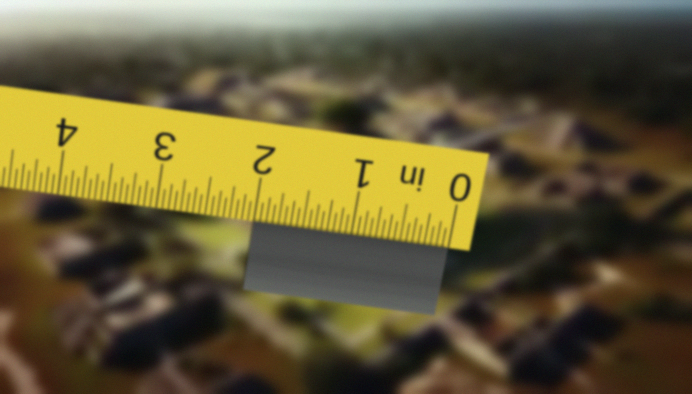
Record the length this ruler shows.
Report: 2 in
